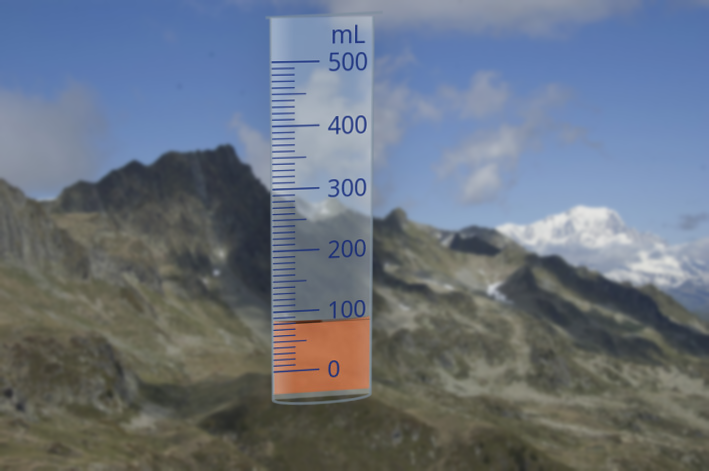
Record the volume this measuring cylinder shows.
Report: 80 mL
